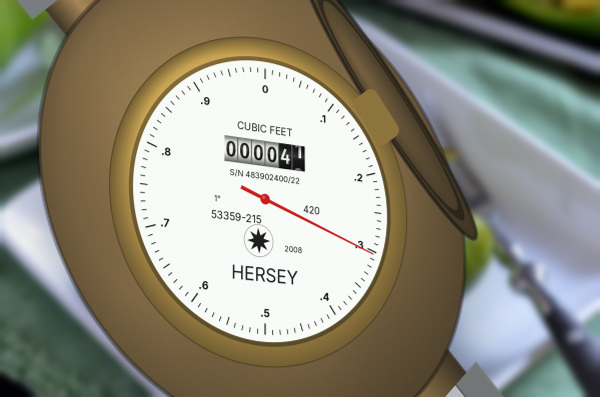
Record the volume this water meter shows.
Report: 41.30 ft³
